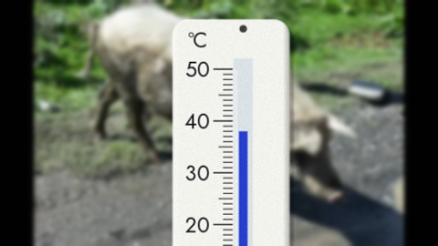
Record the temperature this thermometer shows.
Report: 38 °C
